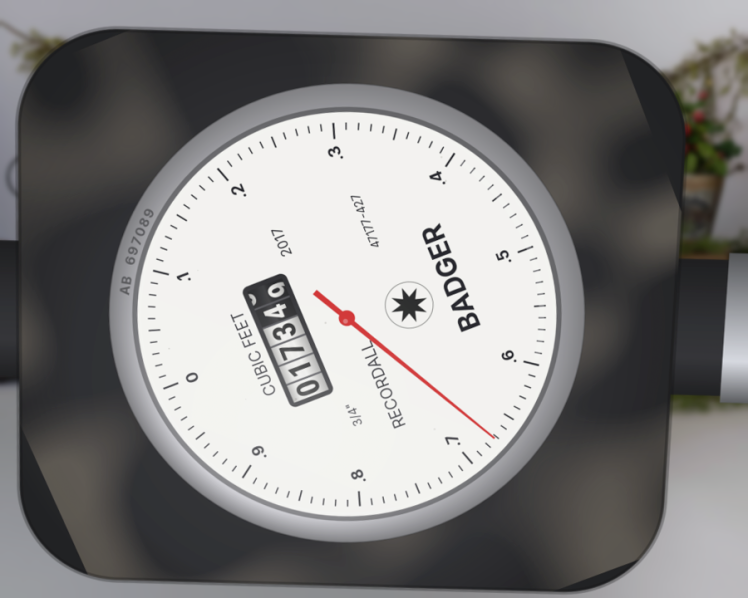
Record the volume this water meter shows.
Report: 17348.67 ft³
